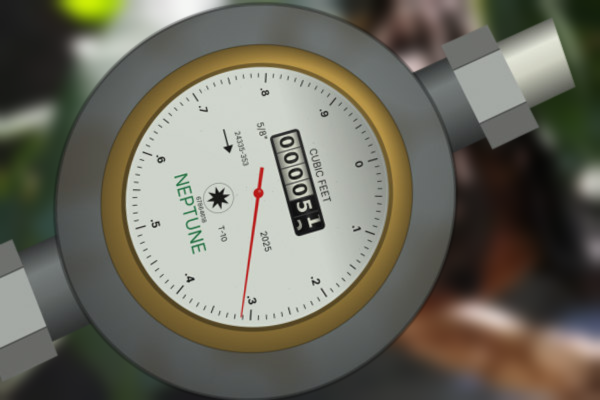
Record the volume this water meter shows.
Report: 51.31 ft³
